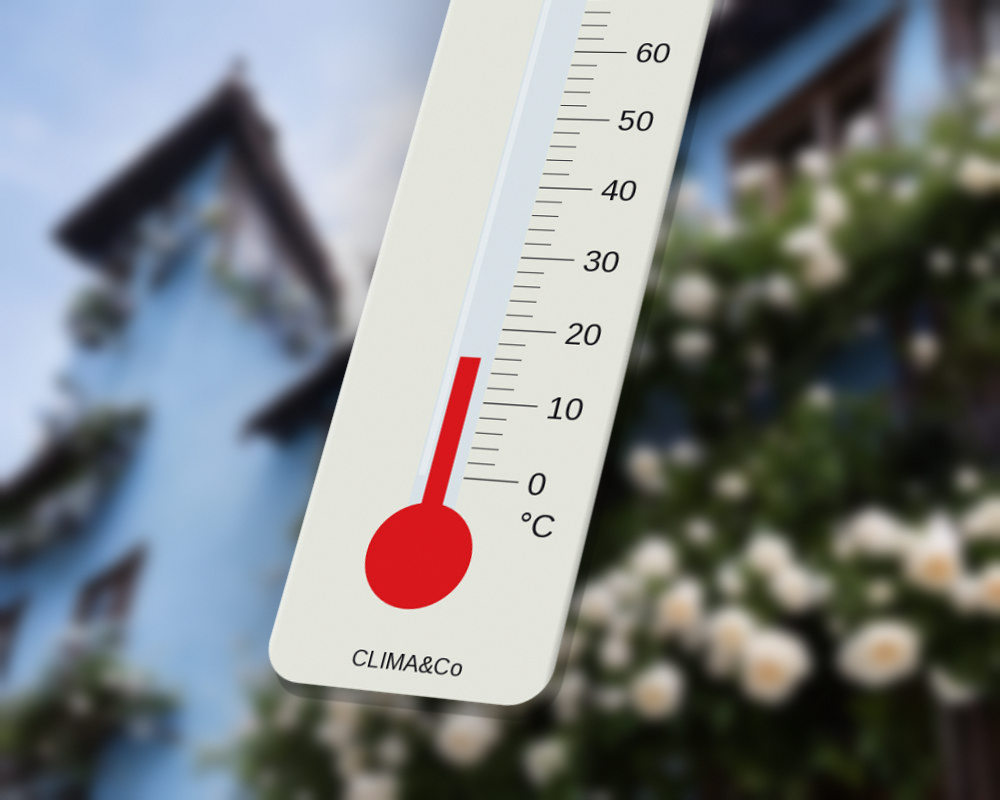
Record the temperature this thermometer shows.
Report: 16 °C
